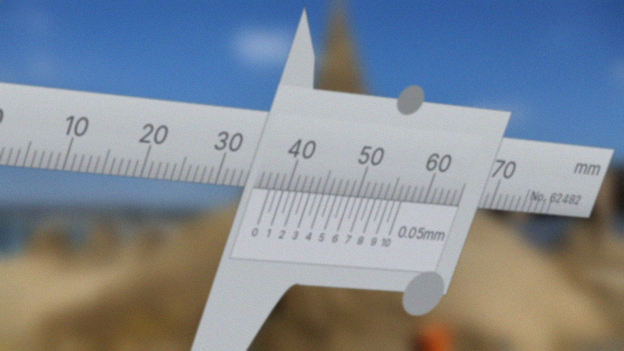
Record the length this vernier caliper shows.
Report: 37.5 mm
